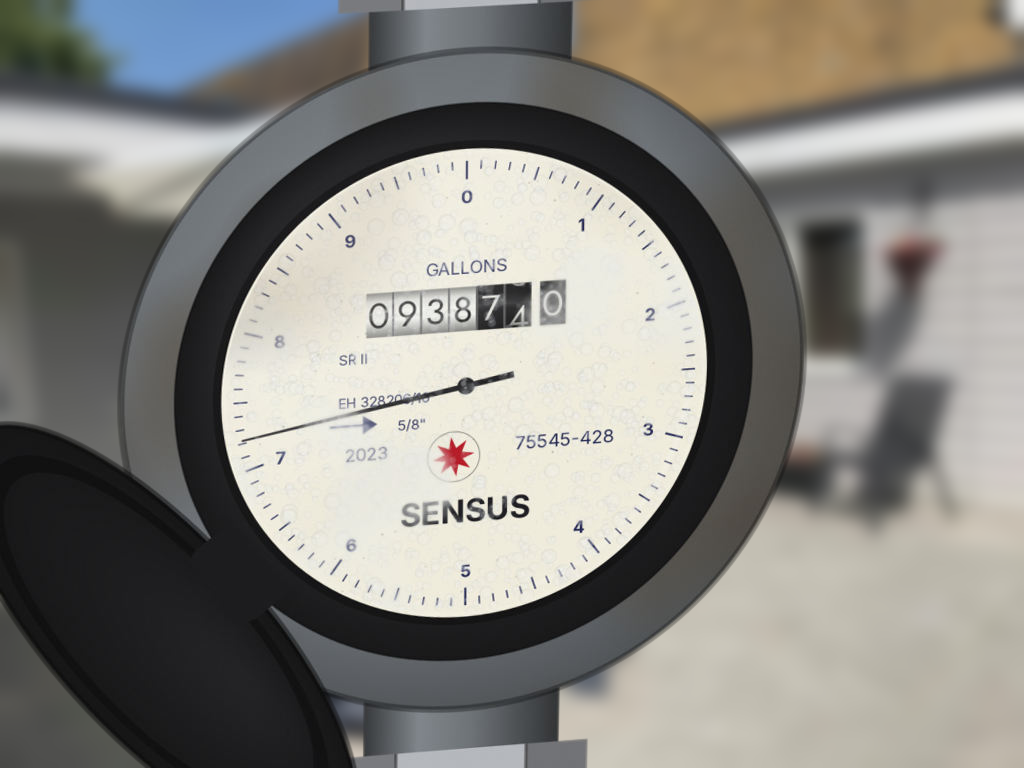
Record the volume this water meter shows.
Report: 938737.2 gal
